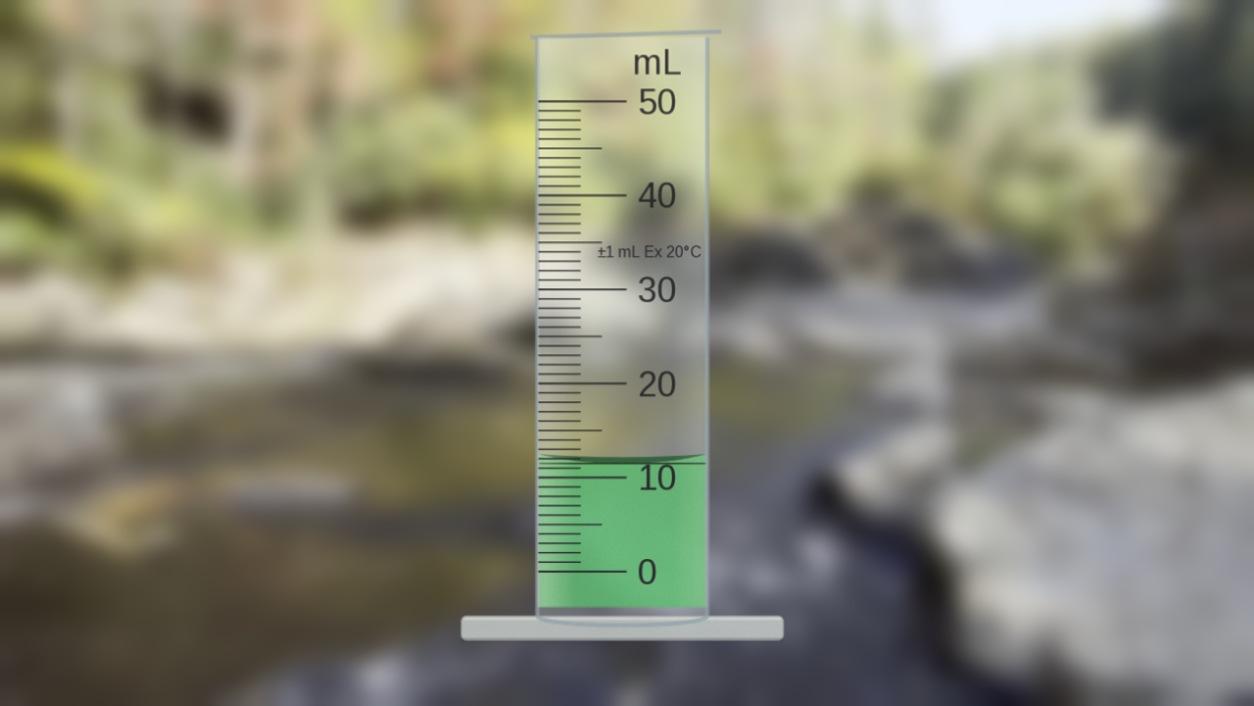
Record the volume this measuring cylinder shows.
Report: 11.5 mL
